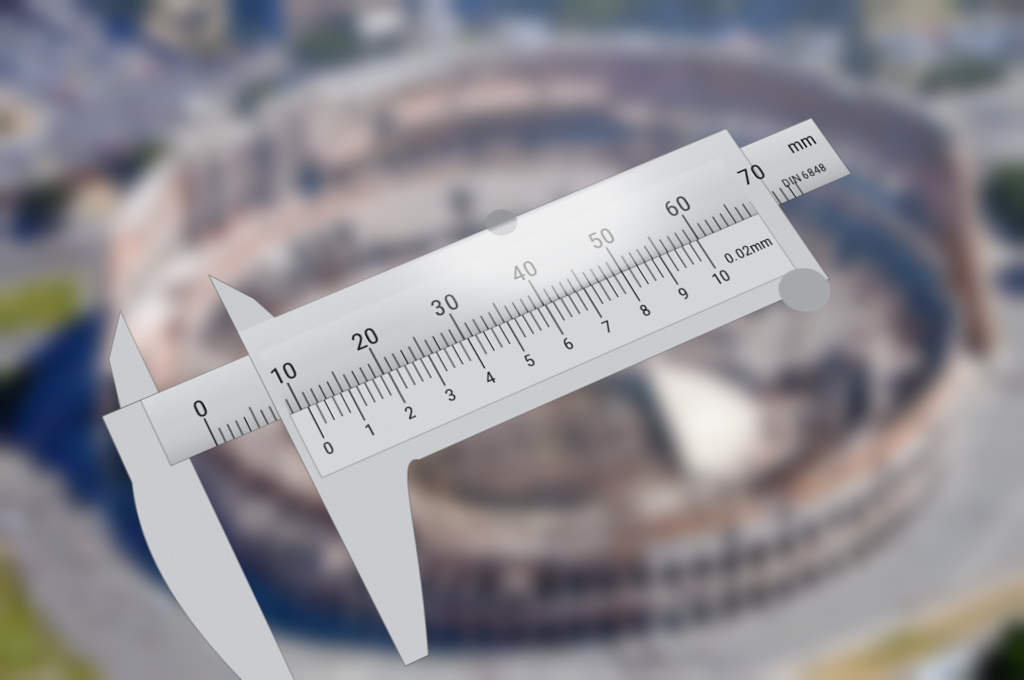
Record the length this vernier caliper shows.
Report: 10.8 mm
